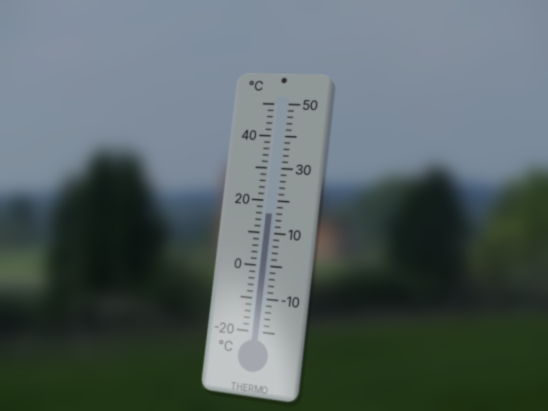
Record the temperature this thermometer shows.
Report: 16 °C
